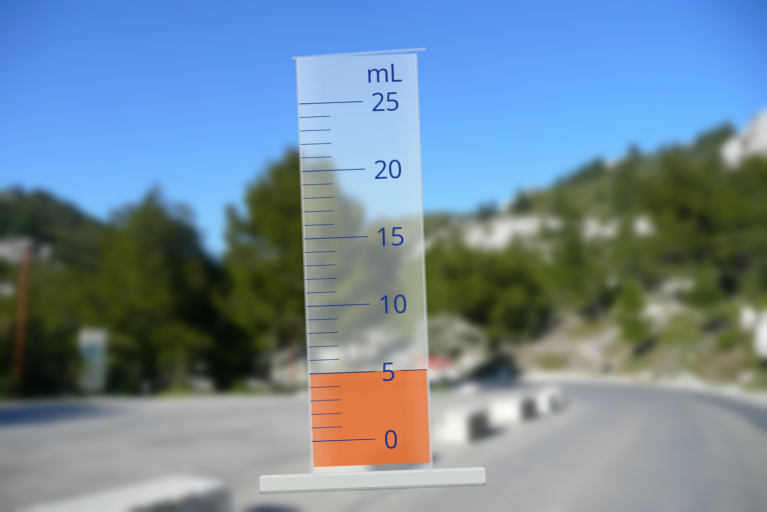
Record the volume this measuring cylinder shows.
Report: 5 mL
